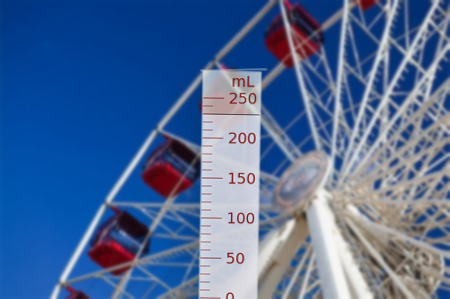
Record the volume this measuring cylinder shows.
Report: 230 mL
